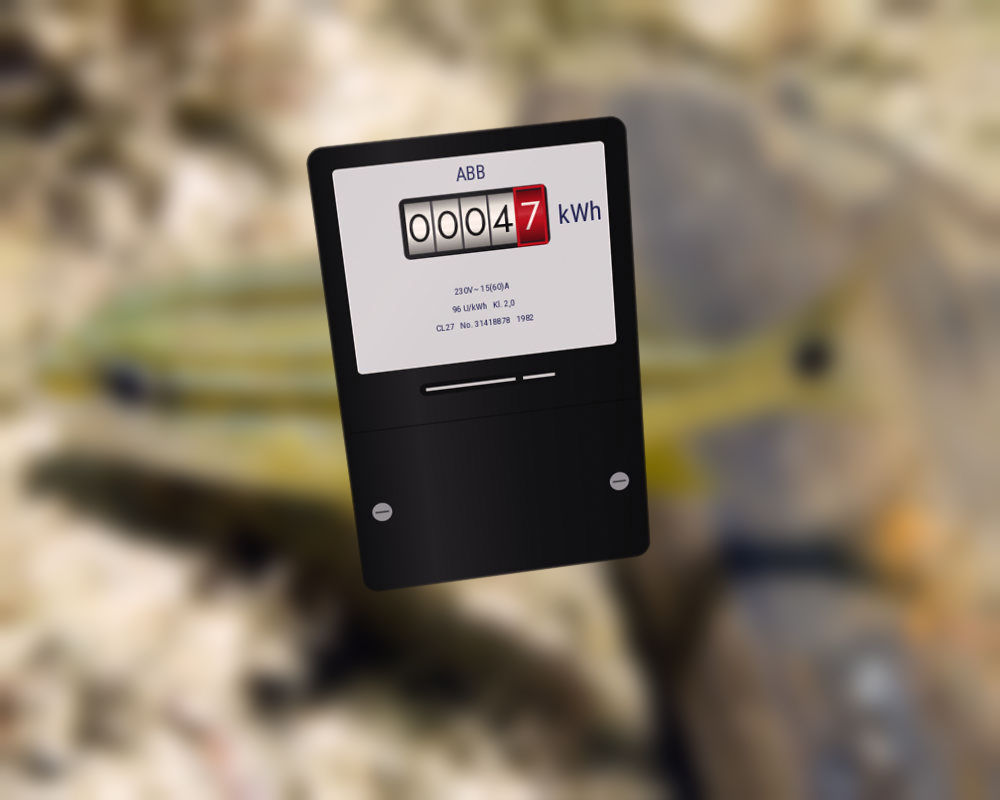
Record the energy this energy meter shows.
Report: 4.7 kWh
